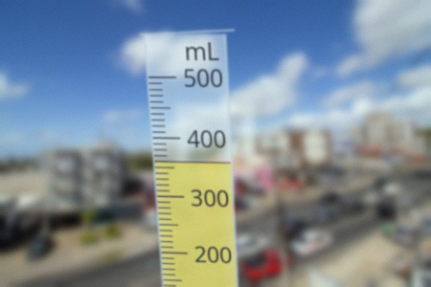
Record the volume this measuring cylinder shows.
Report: 360 mL
